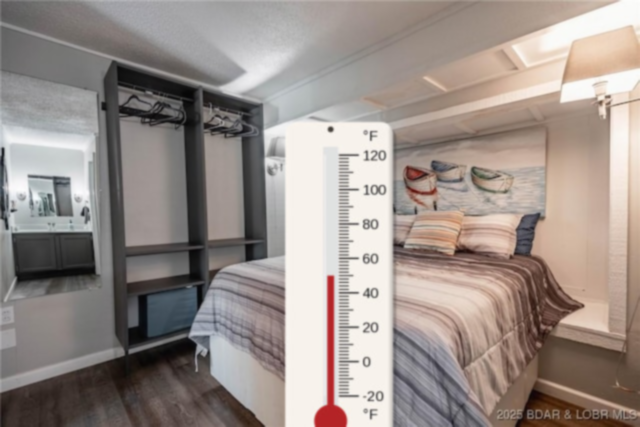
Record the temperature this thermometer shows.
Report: 50 °F
